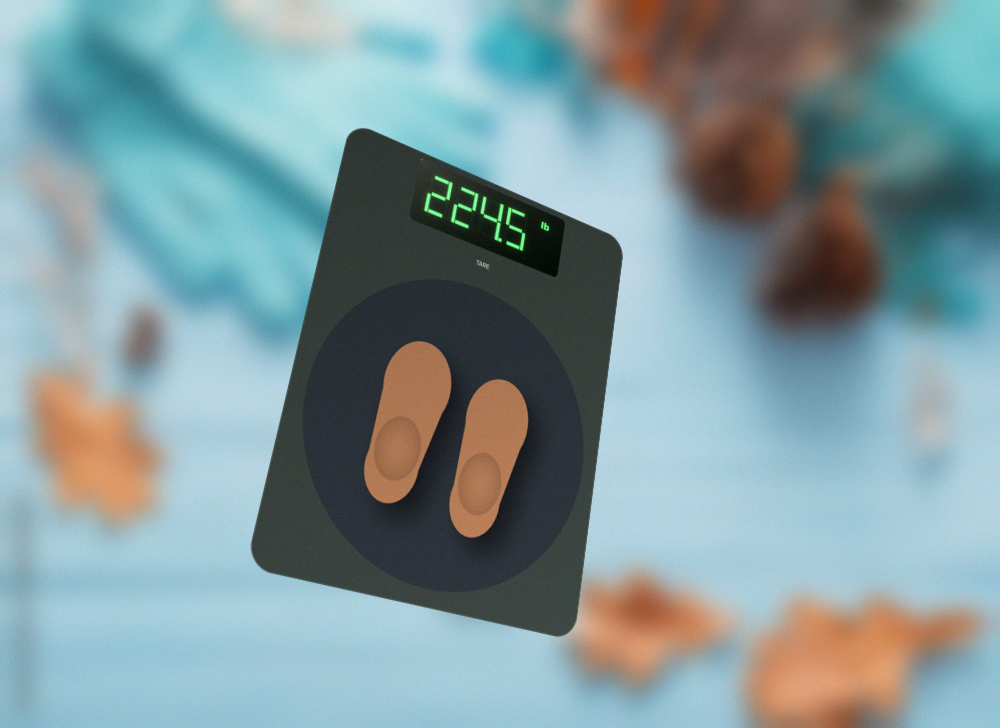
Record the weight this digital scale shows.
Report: 224.5 lb
